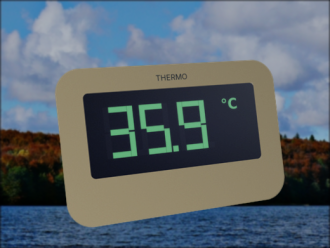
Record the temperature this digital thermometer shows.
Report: 35.9 °C
